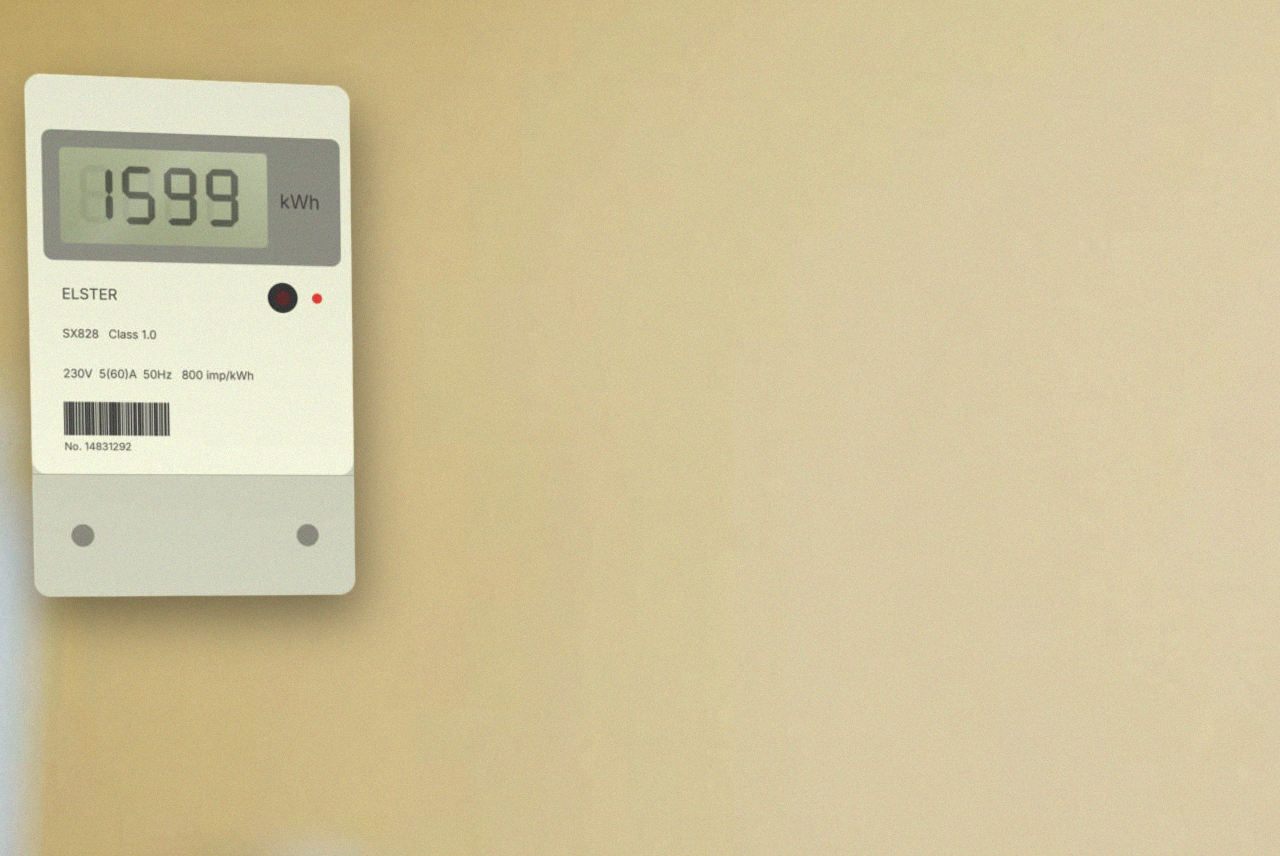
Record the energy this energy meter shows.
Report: 1599 kWh
